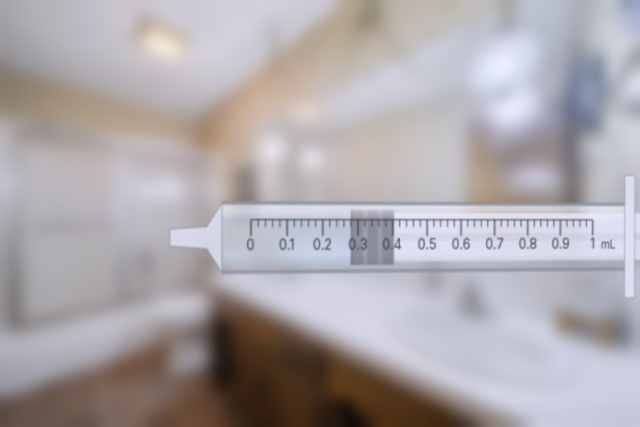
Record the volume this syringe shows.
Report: 0.28 mL
